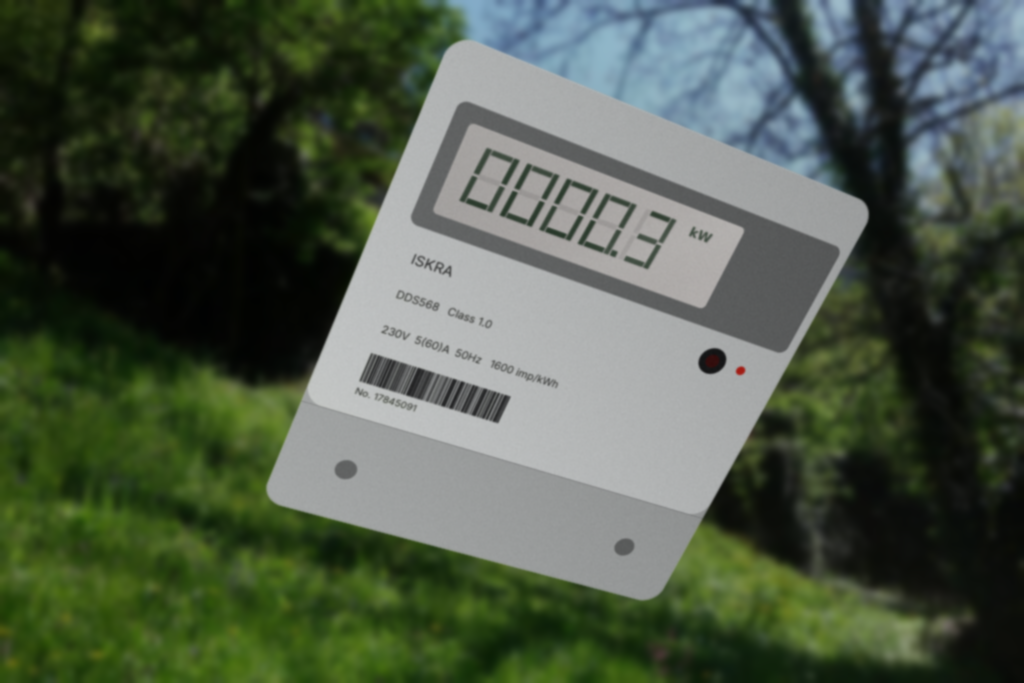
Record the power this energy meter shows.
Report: 0.3 kW
